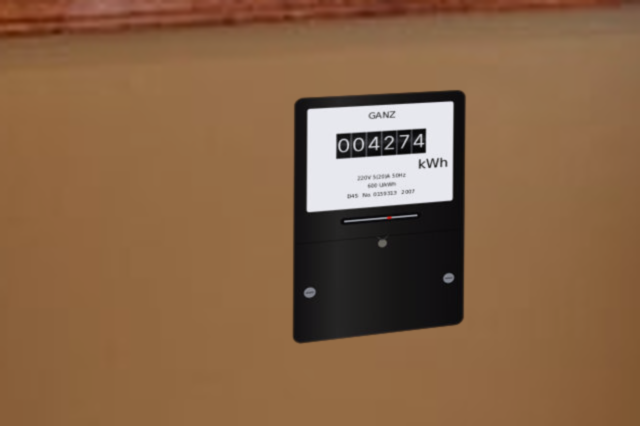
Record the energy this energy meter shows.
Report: 4274 kWh
